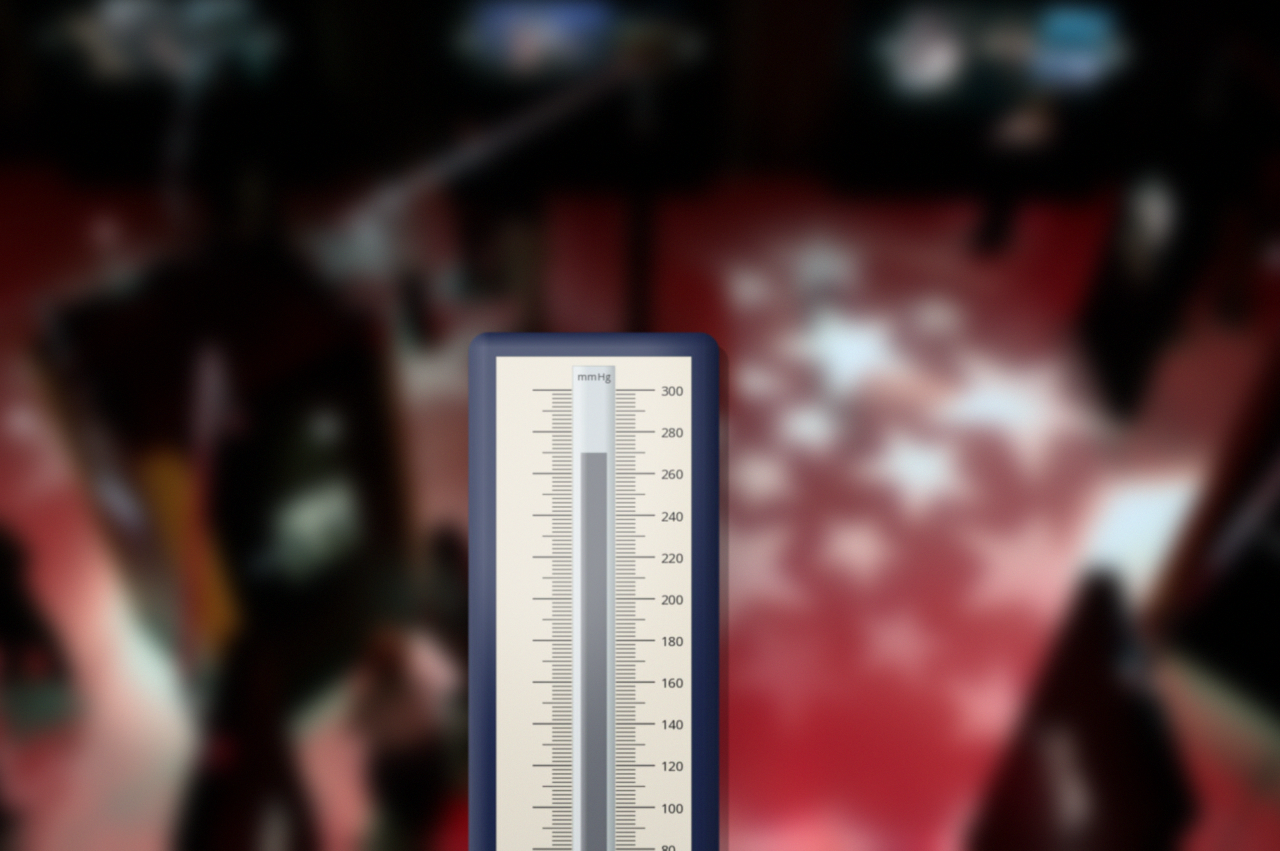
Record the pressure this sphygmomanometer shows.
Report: 270 mmHg
